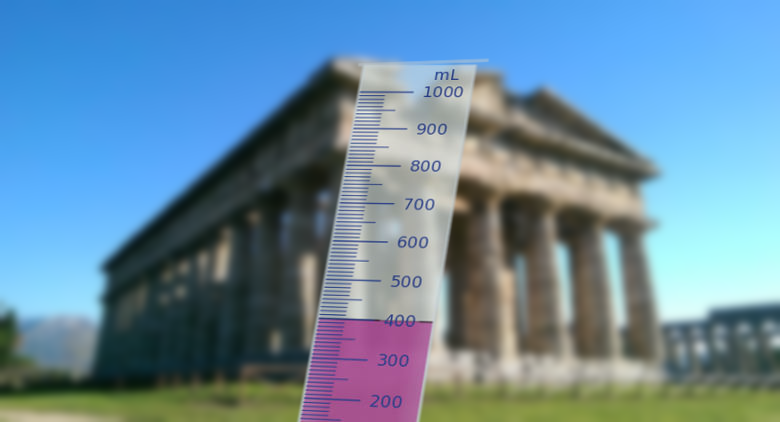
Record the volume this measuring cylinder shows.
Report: 400 mL
